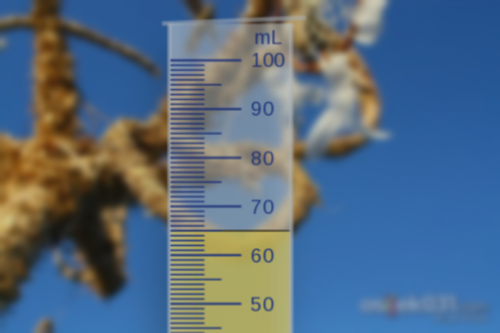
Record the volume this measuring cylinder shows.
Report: 65 mL
